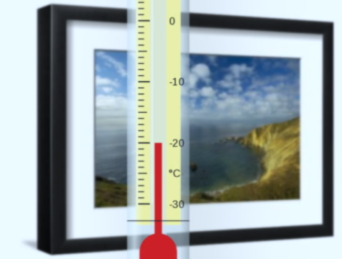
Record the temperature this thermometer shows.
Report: -20 °C
